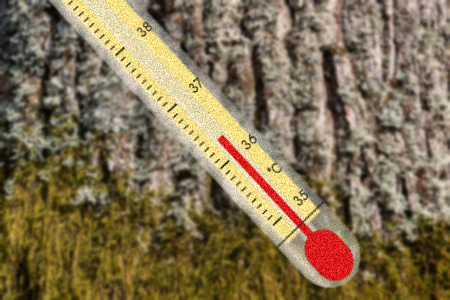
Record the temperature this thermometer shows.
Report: 36.3 °C
